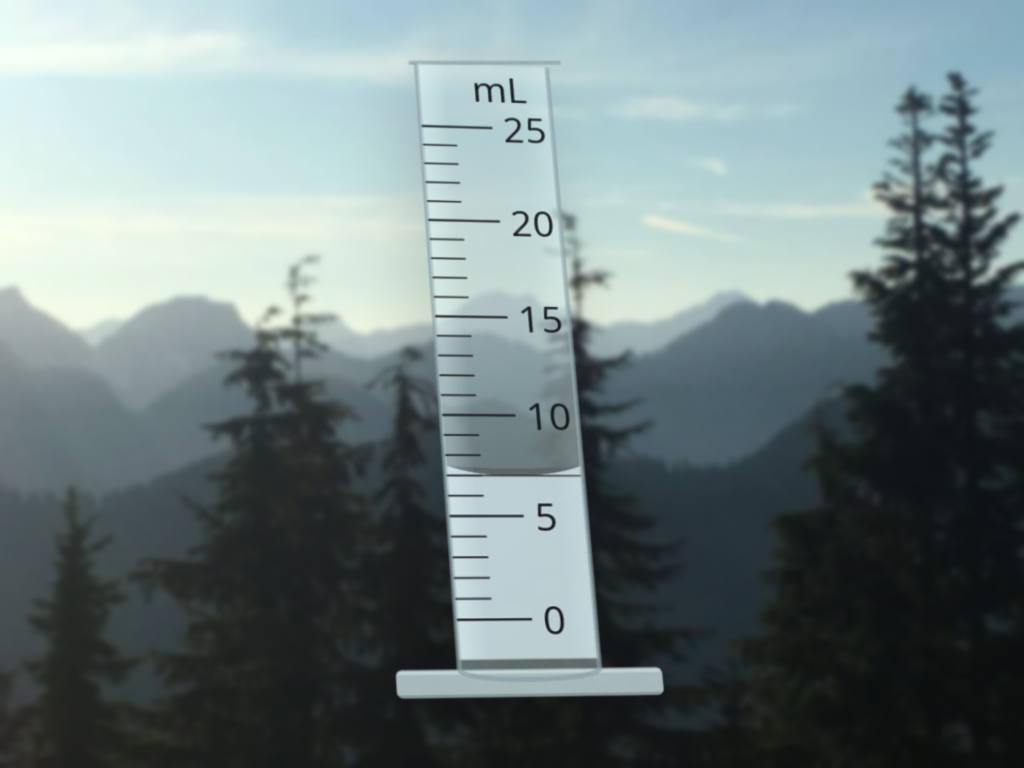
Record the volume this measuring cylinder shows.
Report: 7 mL
